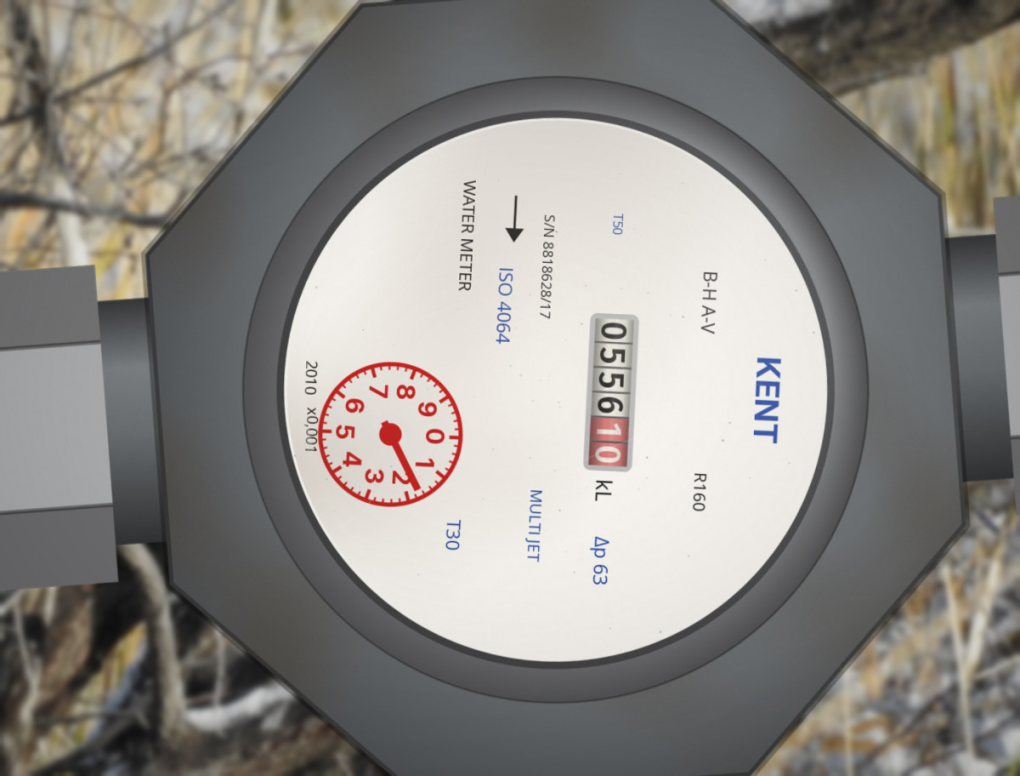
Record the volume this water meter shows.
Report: 556.101 kL
